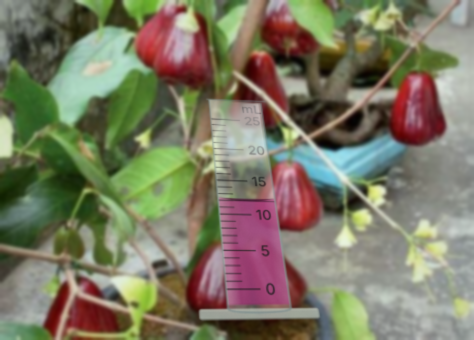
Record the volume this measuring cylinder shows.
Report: 12 mL
